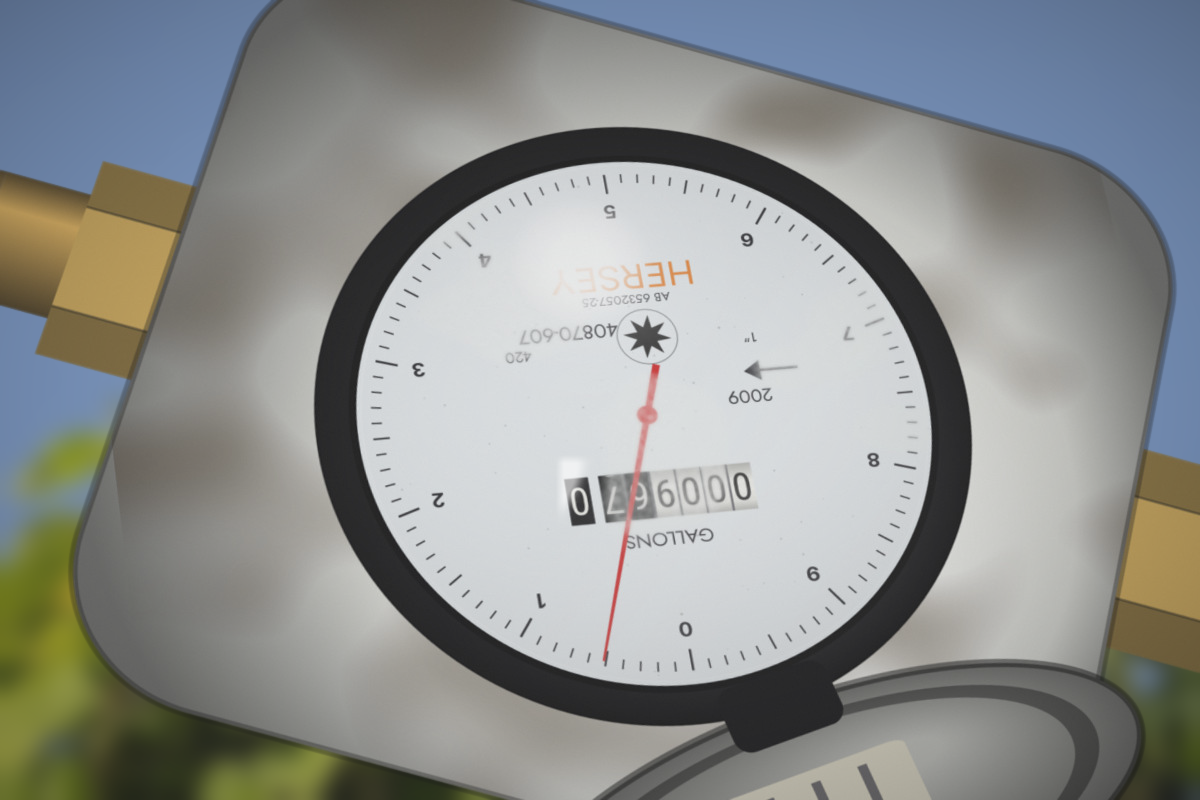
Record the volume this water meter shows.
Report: 9670.5 gal
